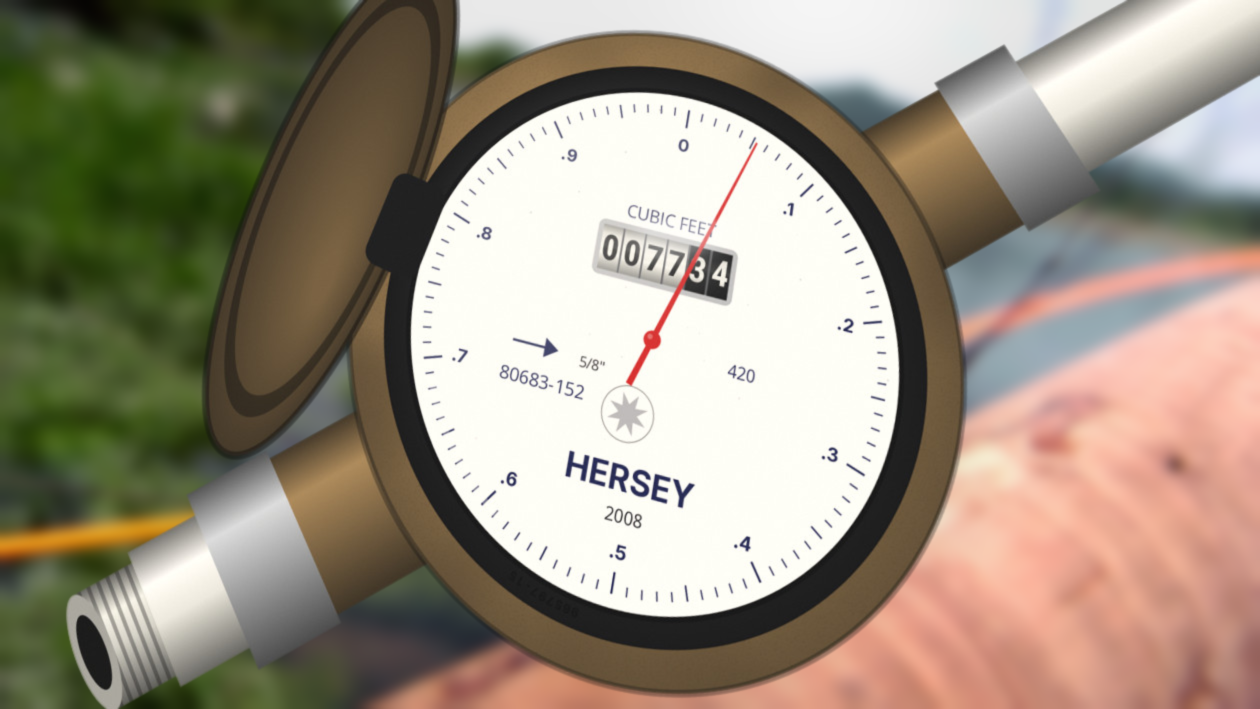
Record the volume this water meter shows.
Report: 7734.05 ft³
